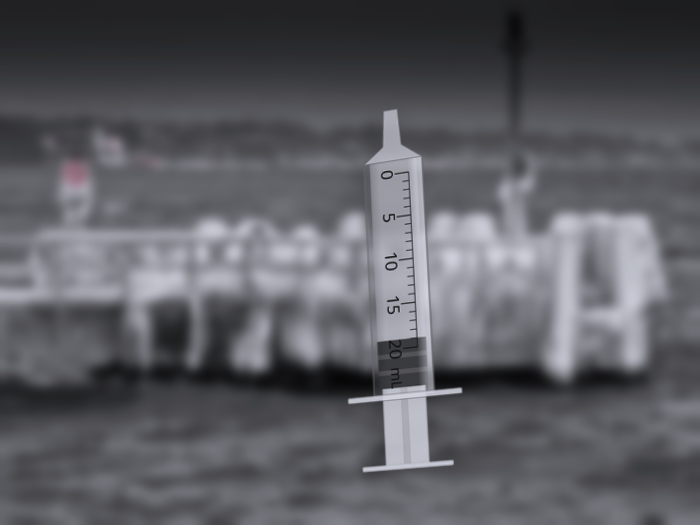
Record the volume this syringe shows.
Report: 19 mL
